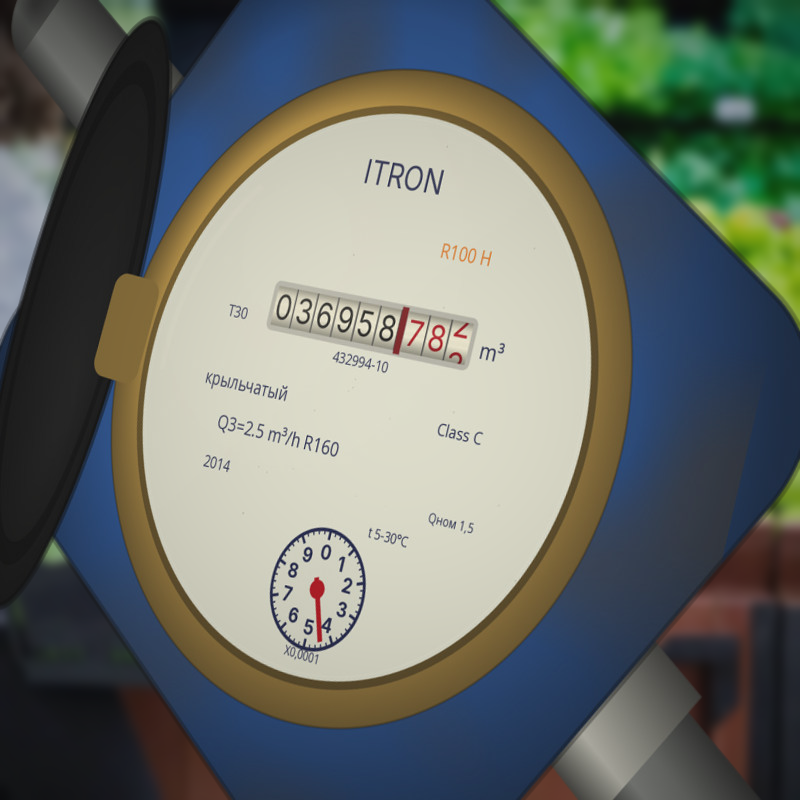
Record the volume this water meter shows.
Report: 36958.7824 m³
